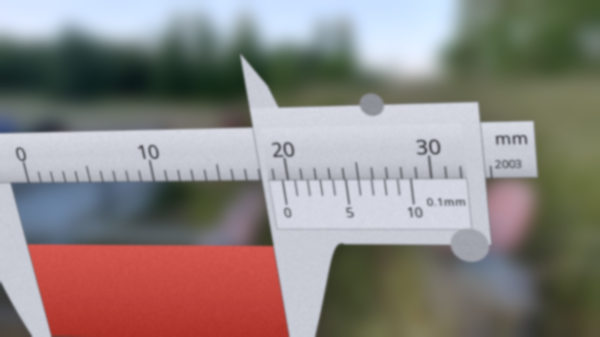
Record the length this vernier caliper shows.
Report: 19.6 mm
